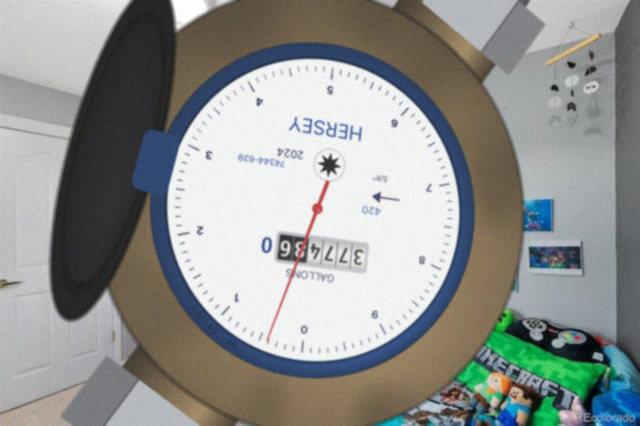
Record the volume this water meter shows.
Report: 3774860.4 gal
